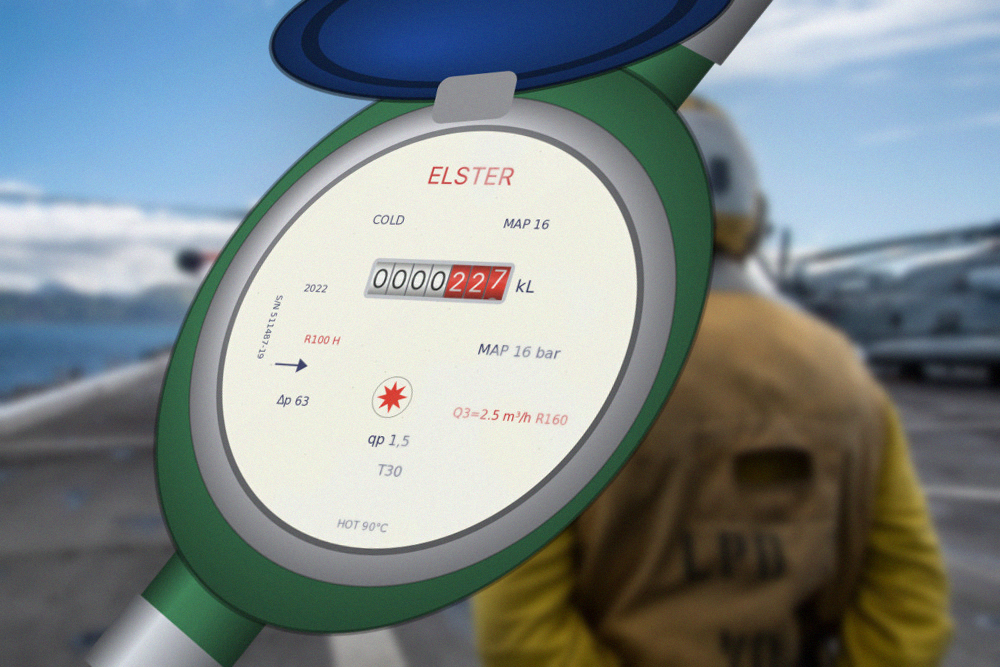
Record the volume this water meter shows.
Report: 0.227 kL
